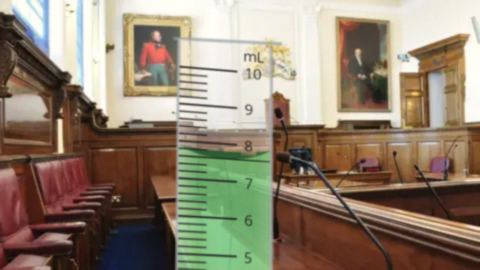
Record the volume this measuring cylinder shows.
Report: 7.6 mL
